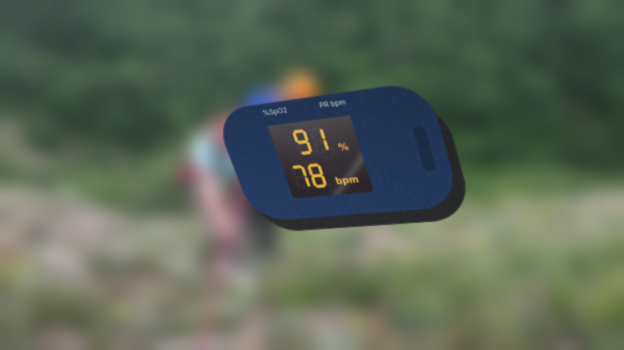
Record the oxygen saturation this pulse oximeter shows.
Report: 91 %
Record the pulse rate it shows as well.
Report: 78 bpm
